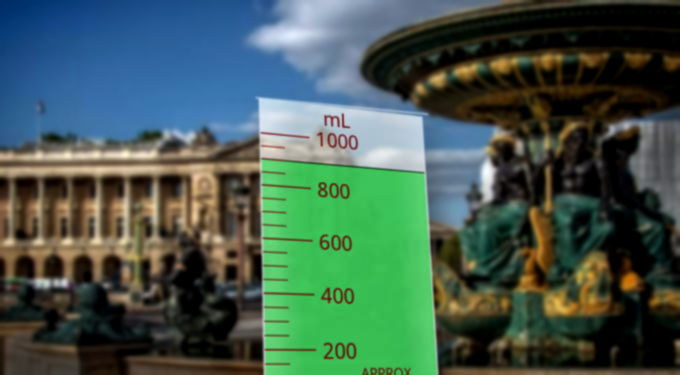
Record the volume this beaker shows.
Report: 900 mL
